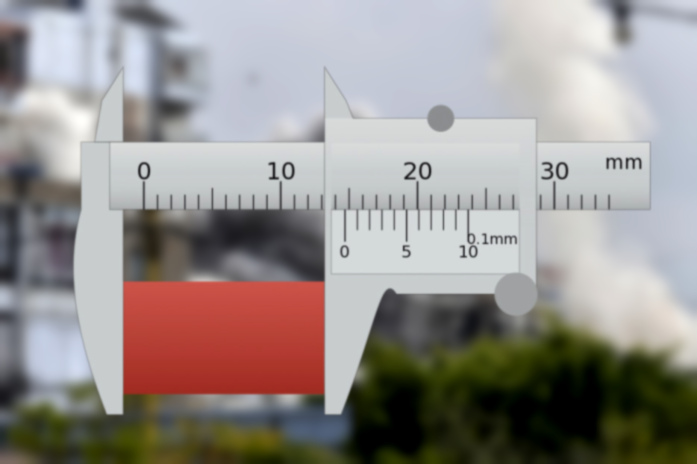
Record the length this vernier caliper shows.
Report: 14.7 mm
